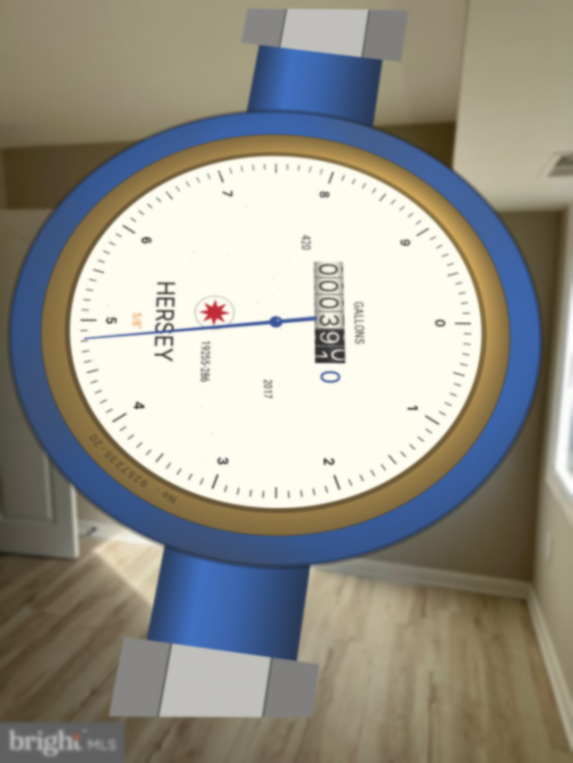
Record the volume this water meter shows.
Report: 3904.8 gal
